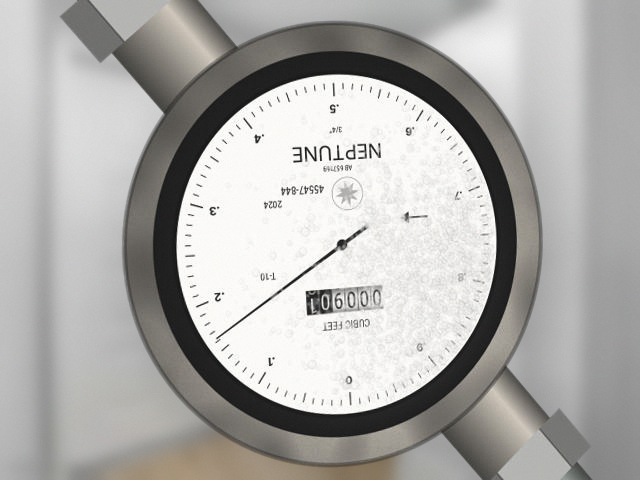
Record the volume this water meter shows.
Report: 901.16 ft³
